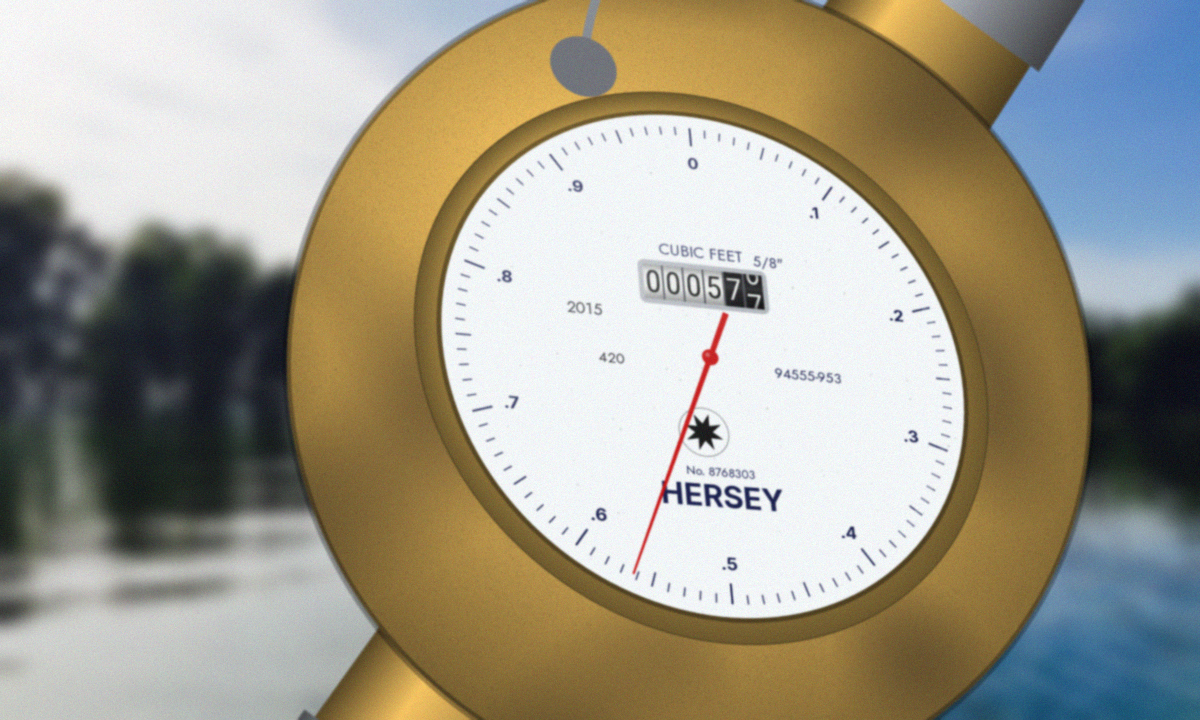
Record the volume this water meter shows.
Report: 576.56 ft³
